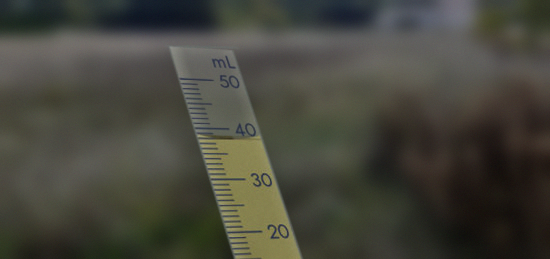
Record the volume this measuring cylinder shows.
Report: 38 mL
